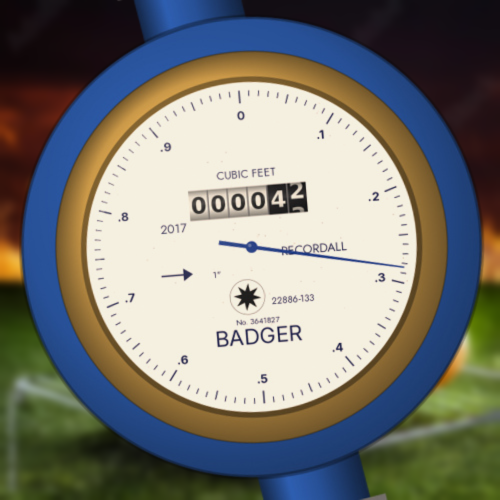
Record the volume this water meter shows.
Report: 42.28 ft³
